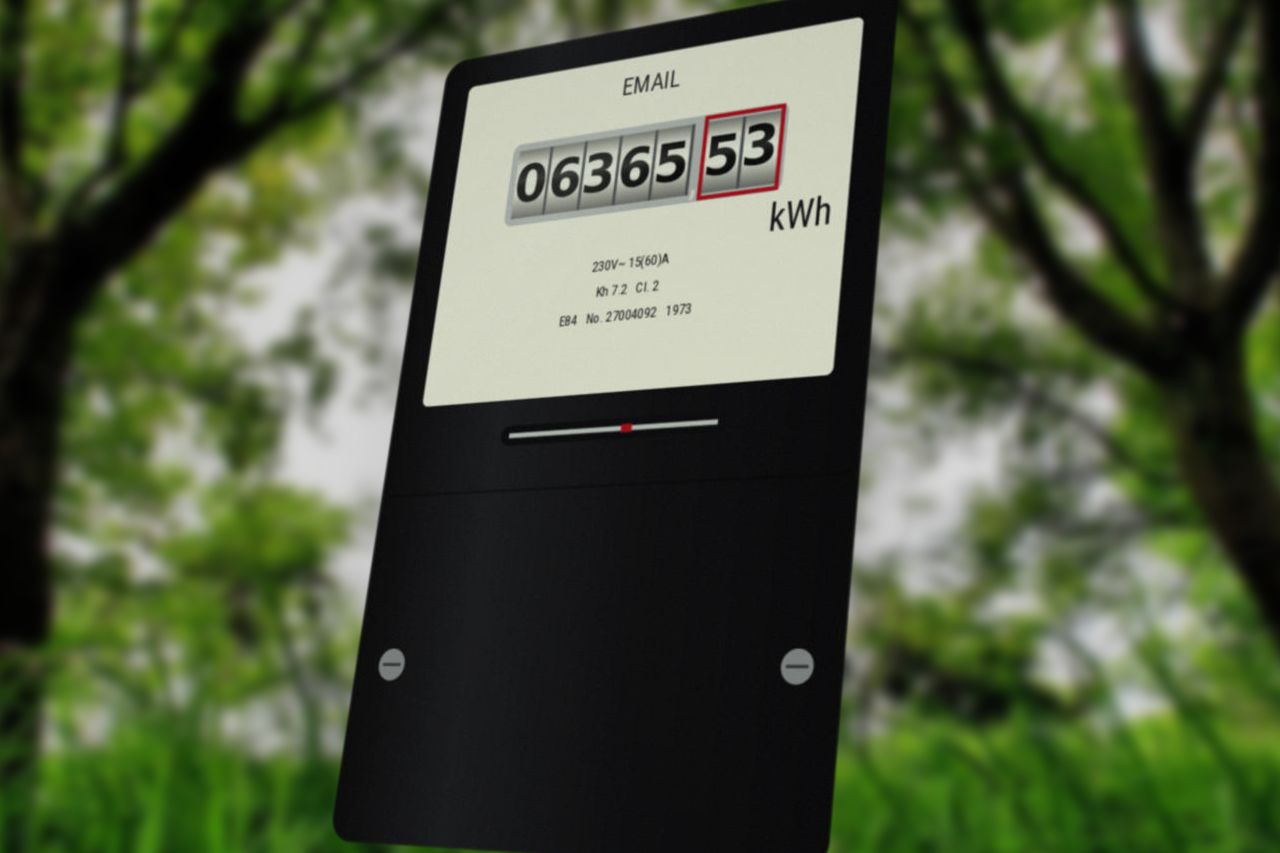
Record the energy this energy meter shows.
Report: 6365.53 kWh
